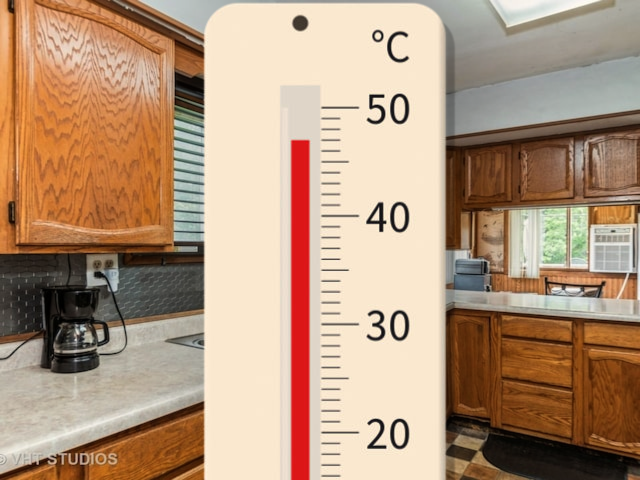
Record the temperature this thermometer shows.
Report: 47 °C
